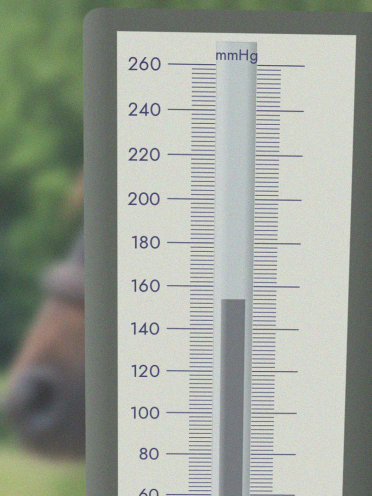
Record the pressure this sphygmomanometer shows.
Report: 154 mmHg
